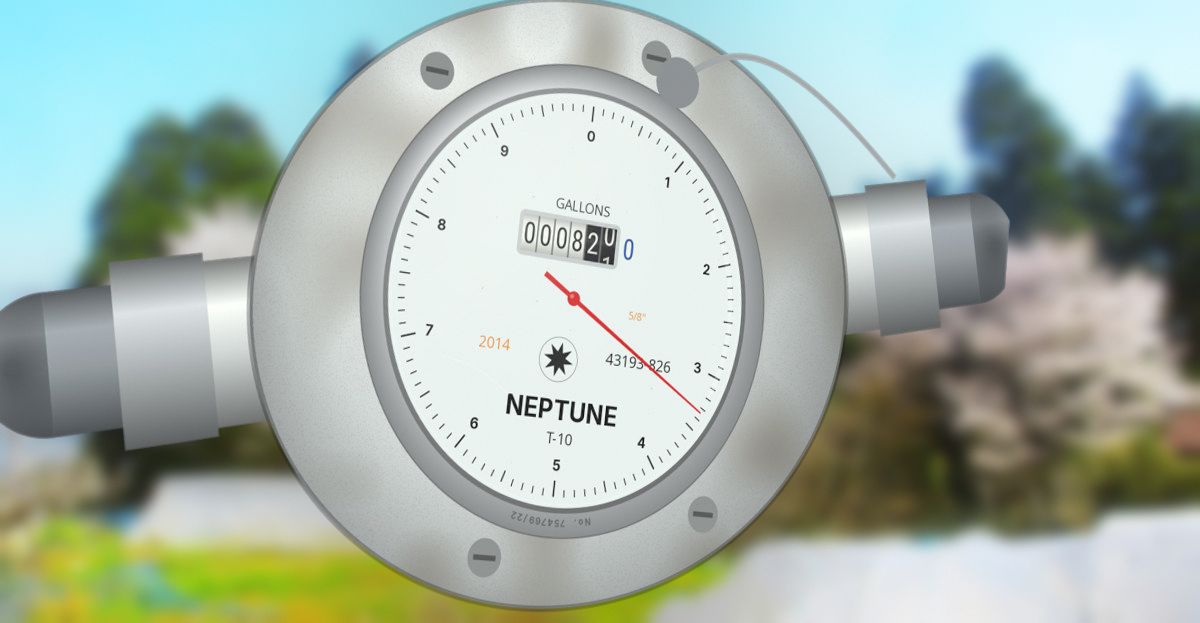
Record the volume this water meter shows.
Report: 8203.3 gal
